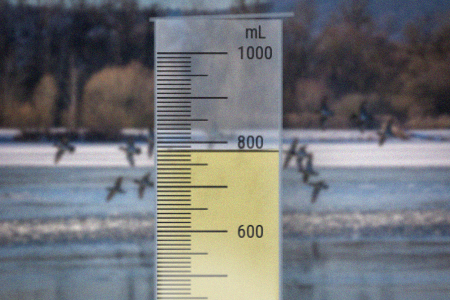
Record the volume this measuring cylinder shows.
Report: 780 mL
